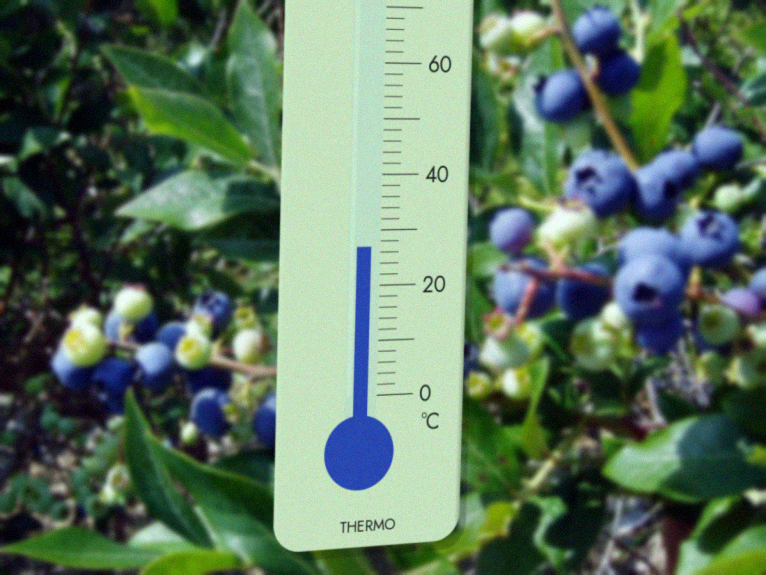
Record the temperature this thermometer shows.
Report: 27 °C
